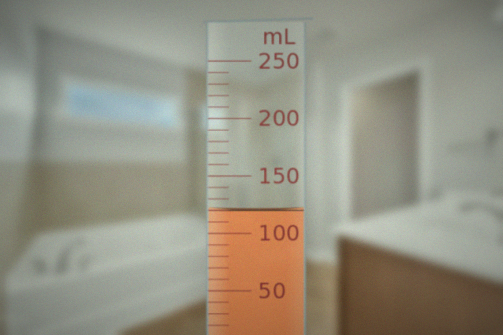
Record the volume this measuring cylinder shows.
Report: 120 mL
